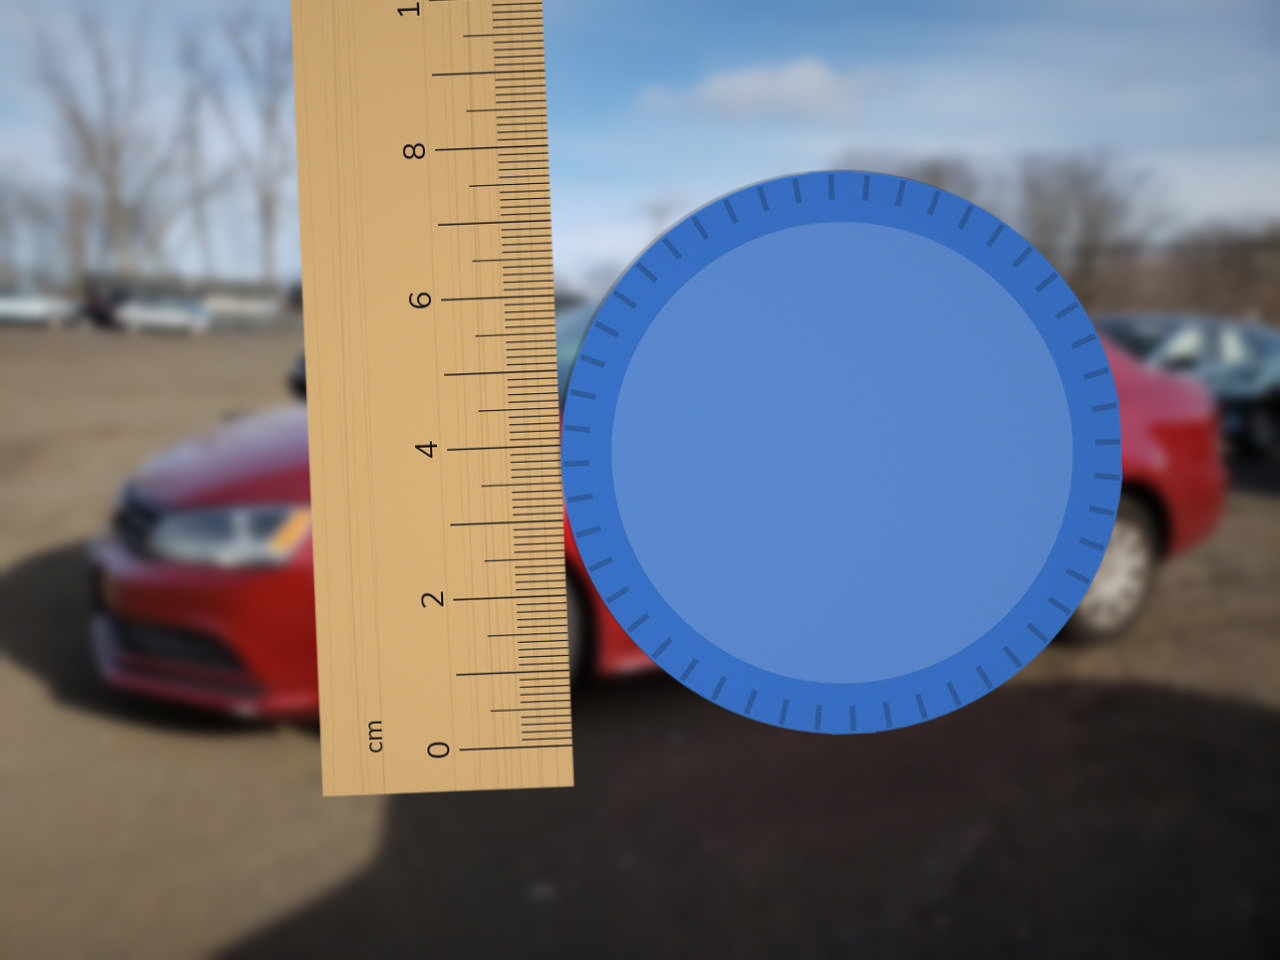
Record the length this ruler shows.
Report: 7.5 cm
